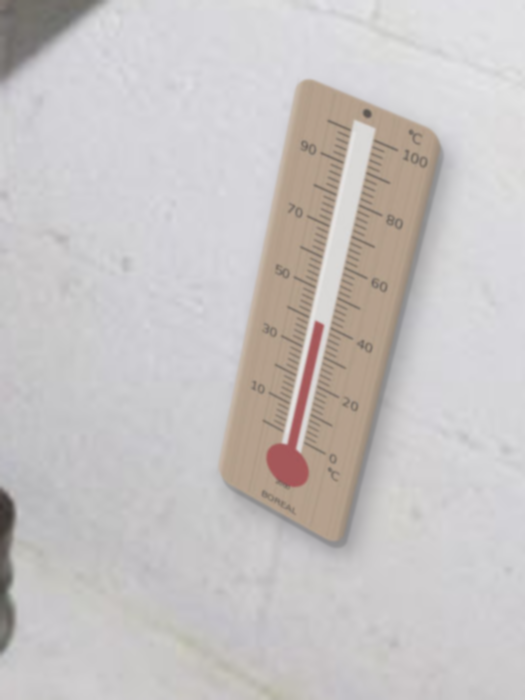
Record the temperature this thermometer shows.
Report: 40 °C
